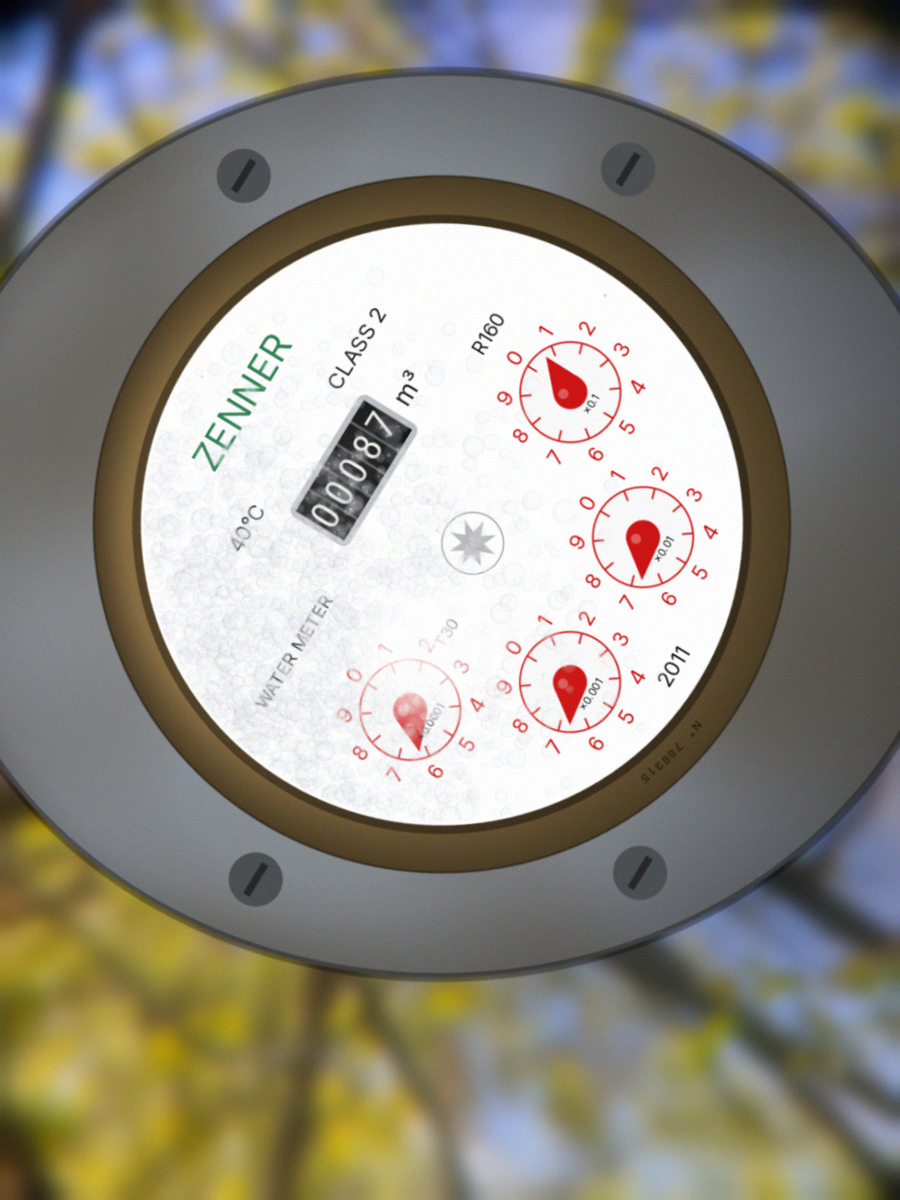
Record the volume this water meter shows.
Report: 87.0666 m³
